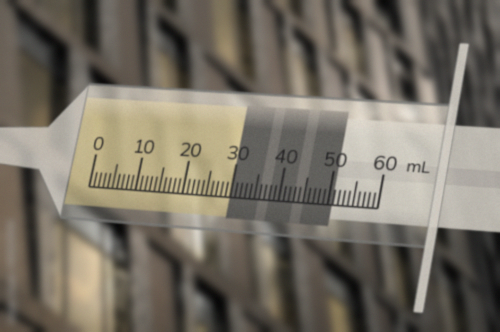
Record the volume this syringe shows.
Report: 30 mL
